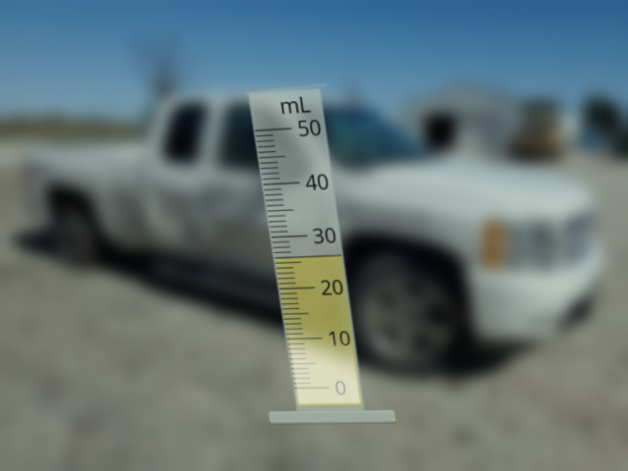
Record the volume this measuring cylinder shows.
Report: 26 mL
